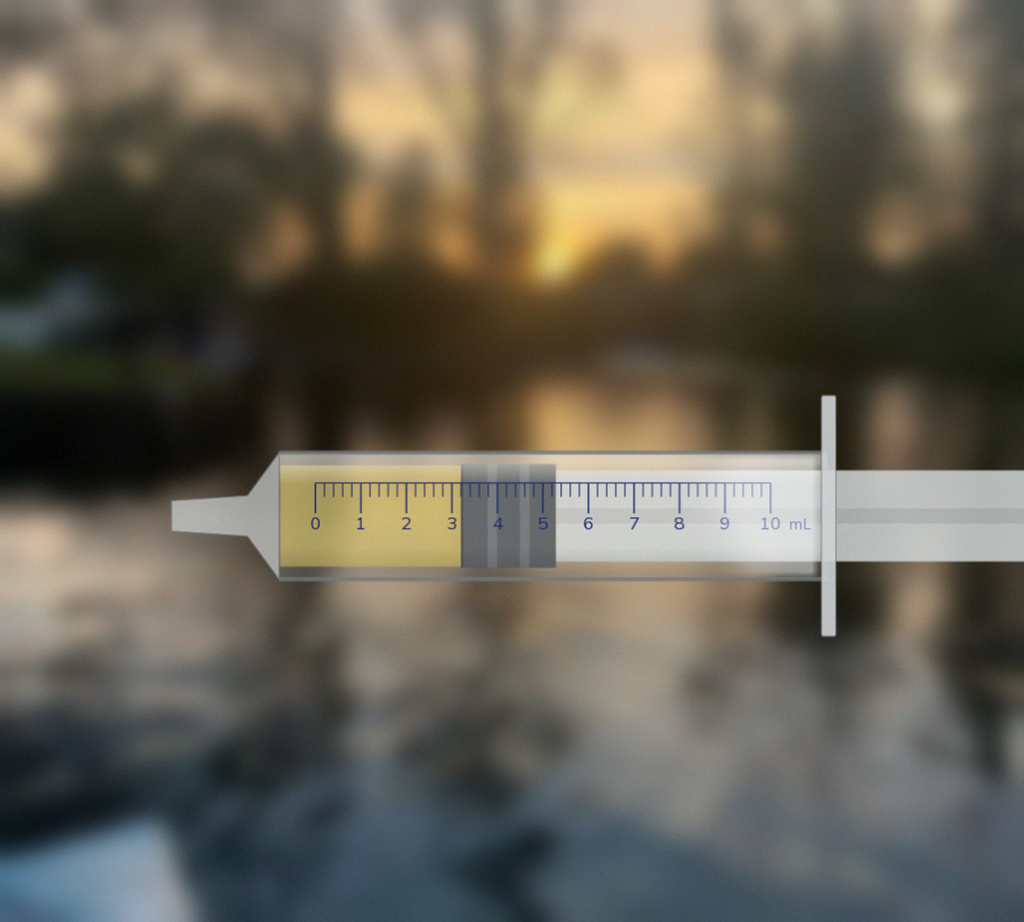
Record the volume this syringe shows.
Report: 3.2 mL
